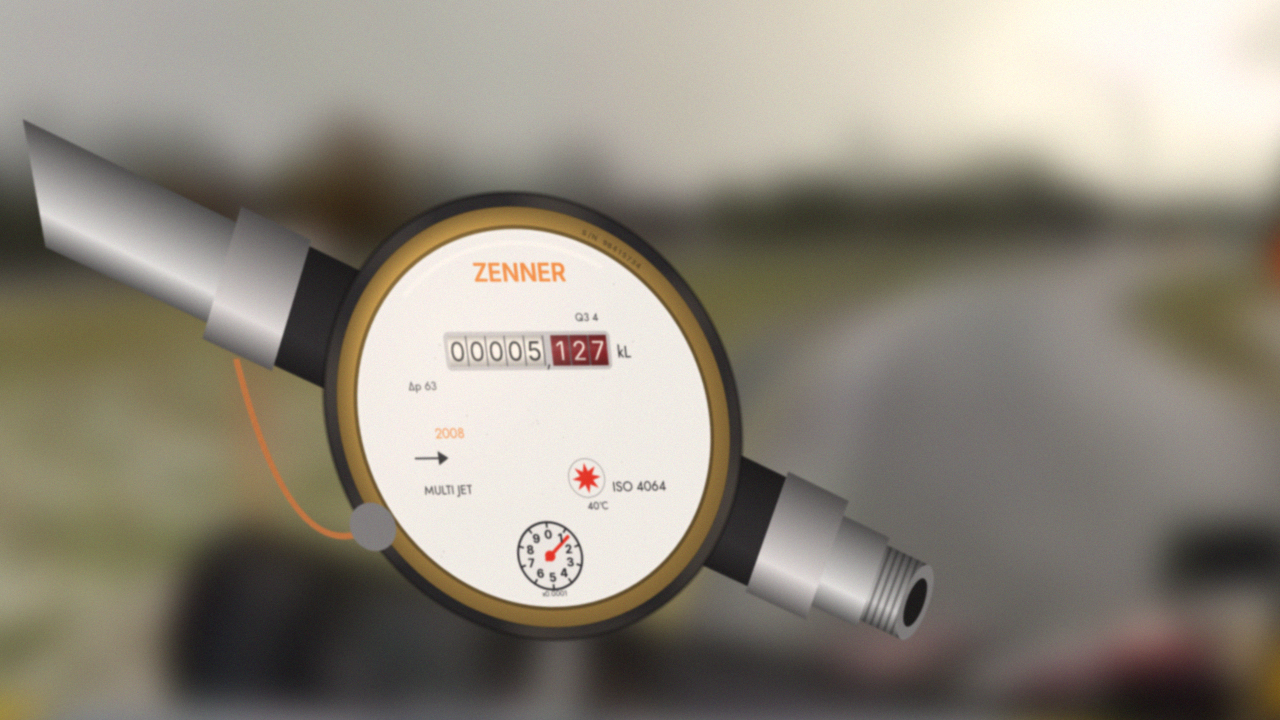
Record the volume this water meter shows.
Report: 5.1271 kL
